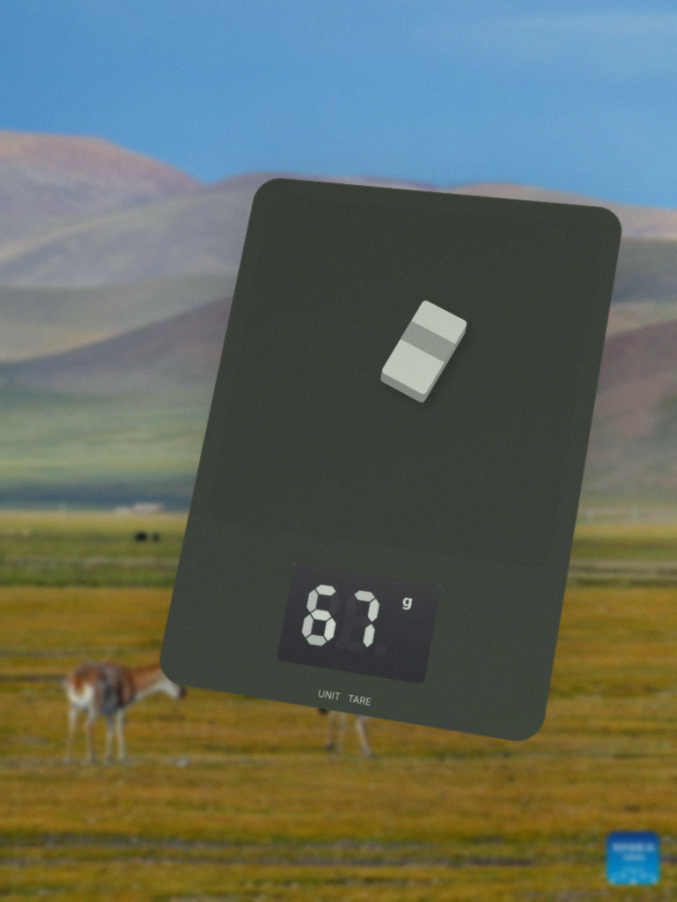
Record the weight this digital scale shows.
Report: 67 g
